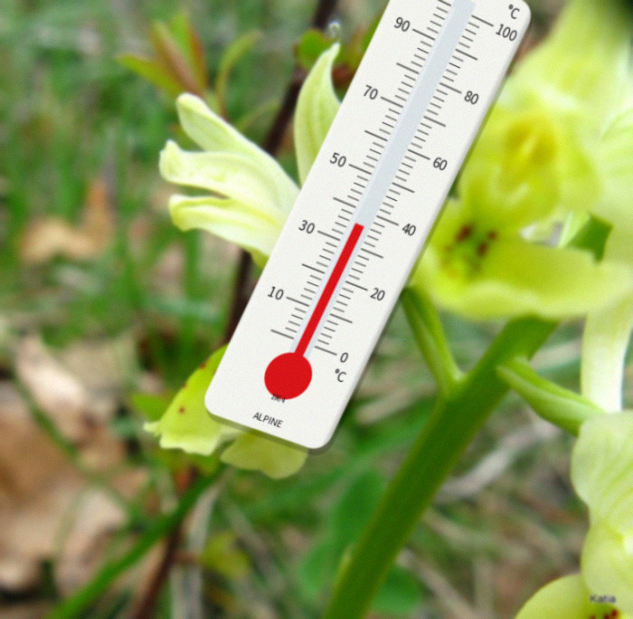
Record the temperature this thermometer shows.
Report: 36 °C
